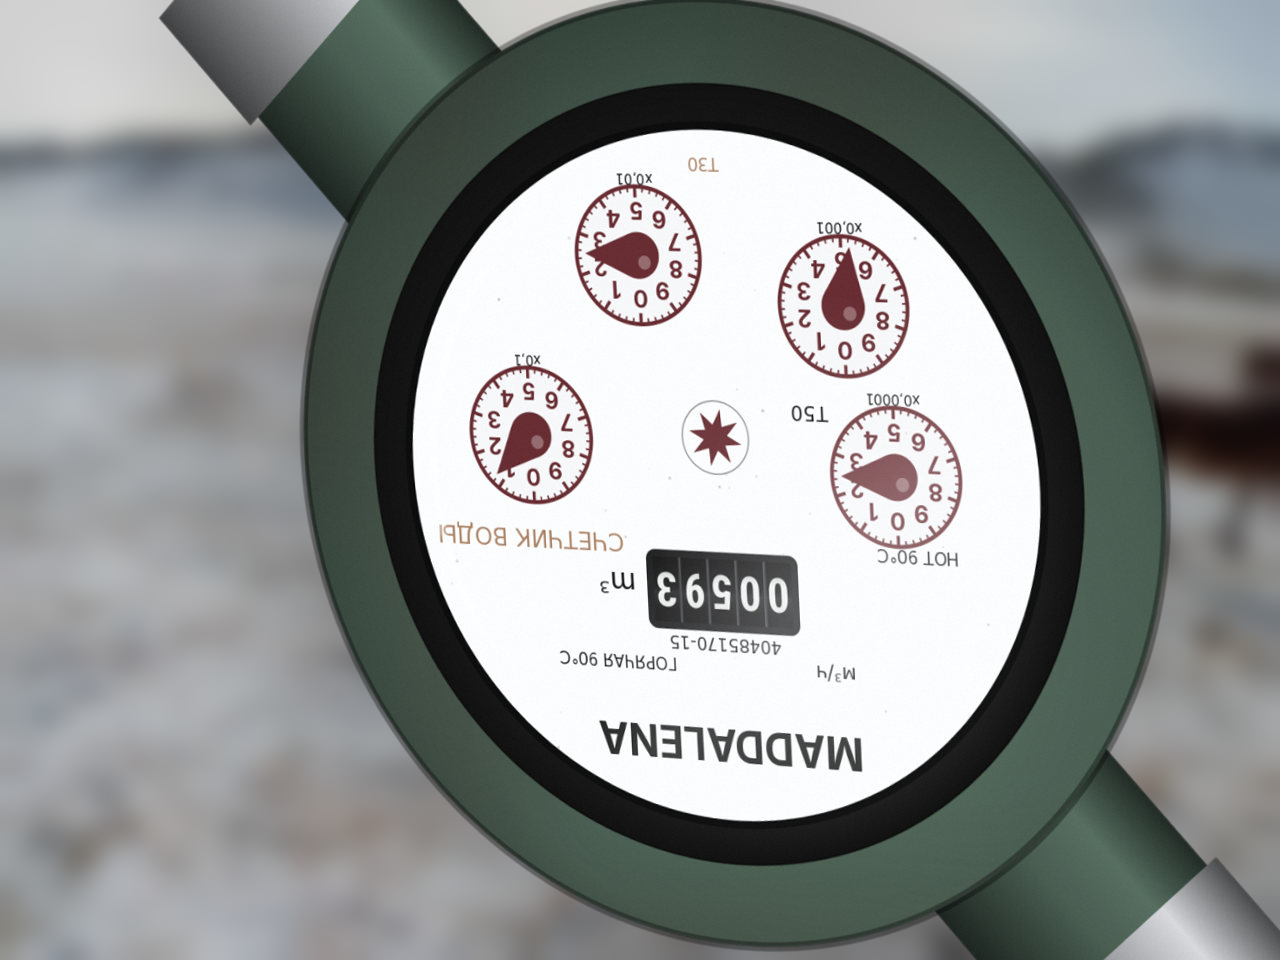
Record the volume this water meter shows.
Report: 593.1252 m³
